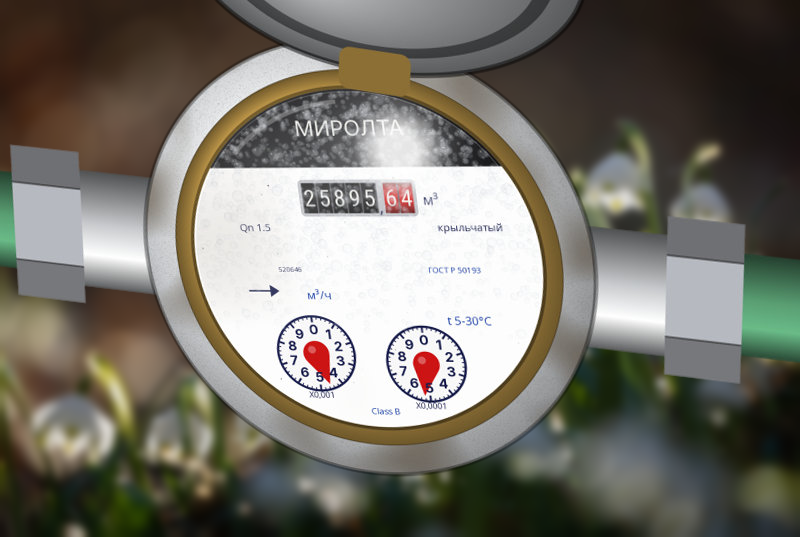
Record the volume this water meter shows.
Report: 25895.6445 m³
